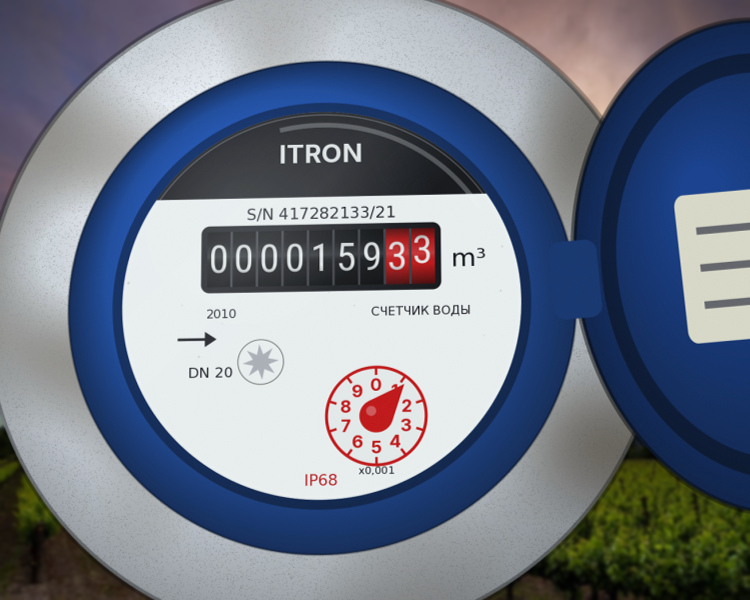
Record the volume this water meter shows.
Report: 159.331 m³
